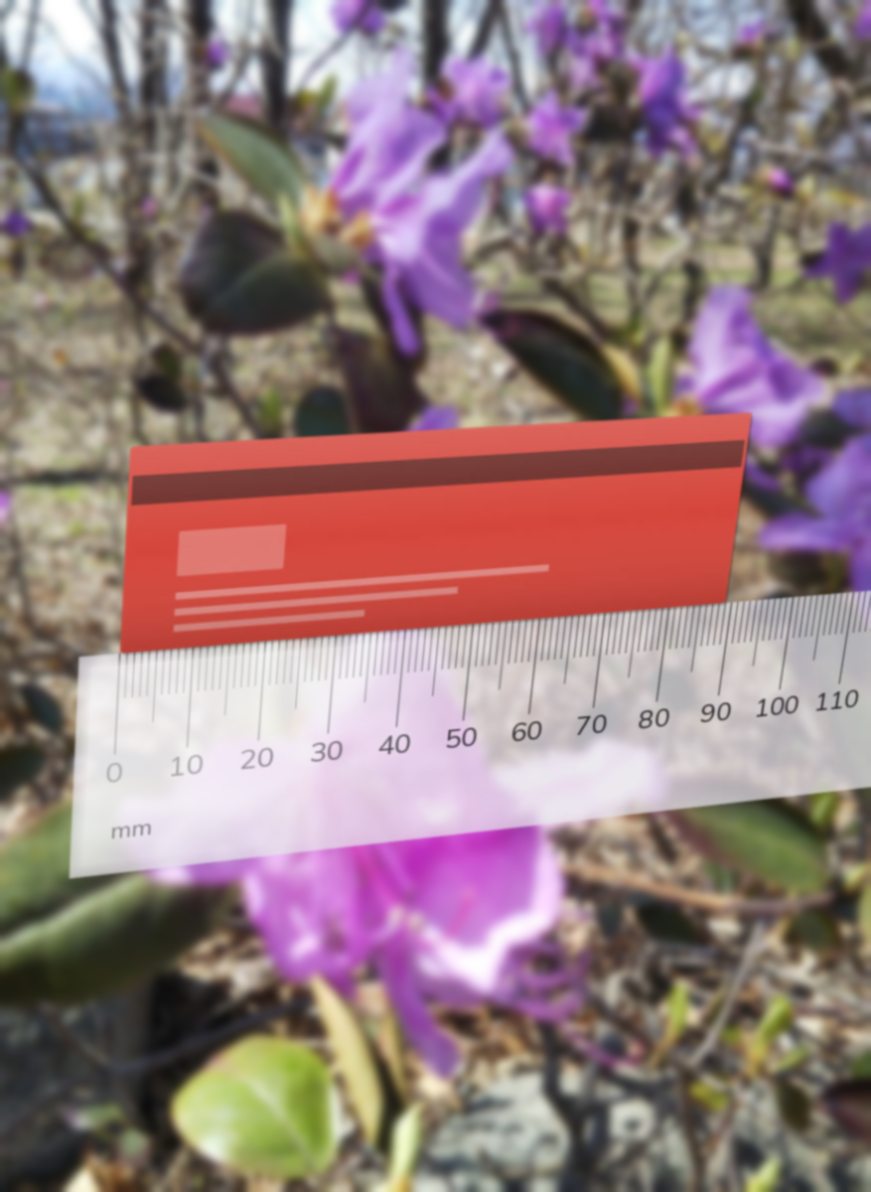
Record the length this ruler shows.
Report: 89 mm
